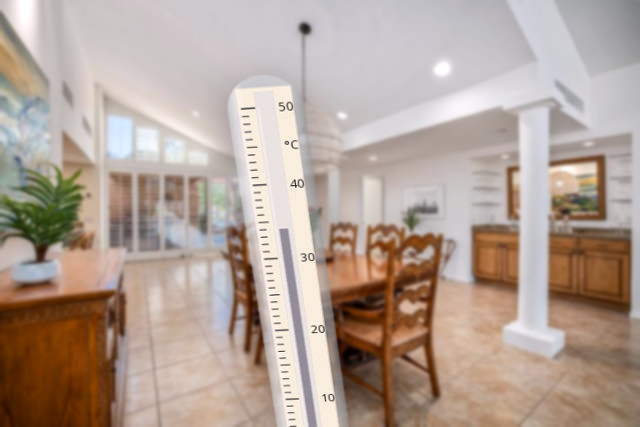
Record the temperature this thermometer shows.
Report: 34 °C
